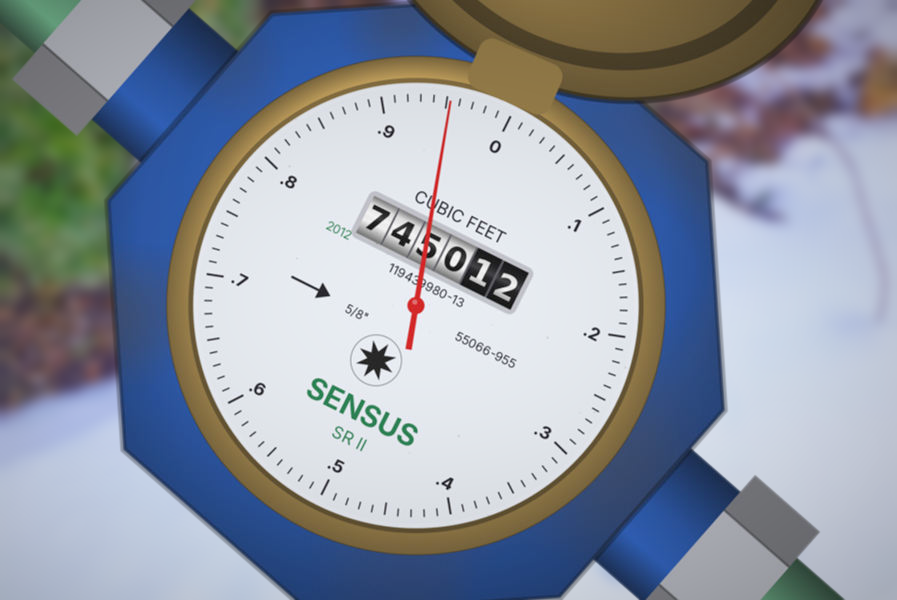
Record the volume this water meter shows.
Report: 745011.95 ft³
